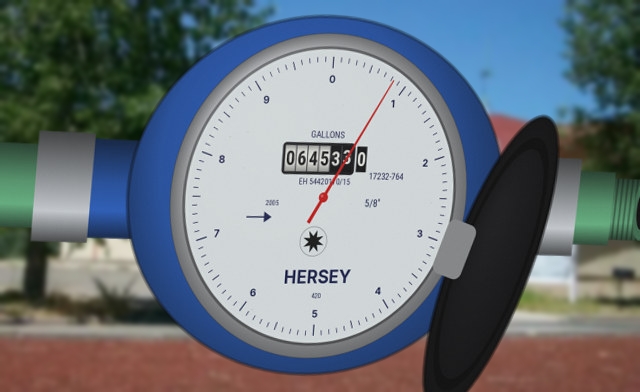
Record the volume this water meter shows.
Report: 645330.8 gal
